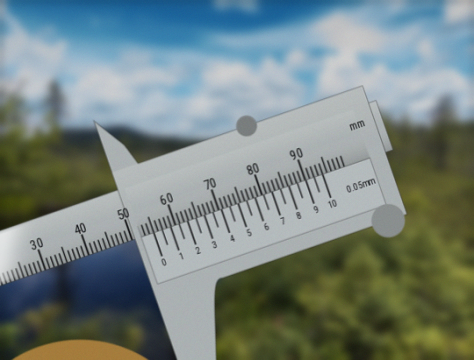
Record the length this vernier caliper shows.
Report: 55.0 mm
